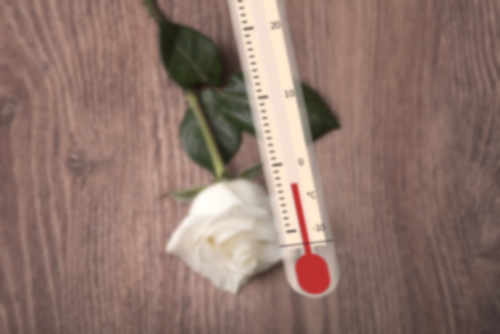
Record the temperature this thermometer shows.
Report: -3 °C
